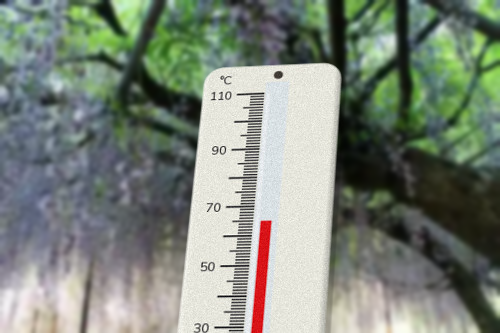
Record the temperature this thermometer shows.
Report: 65 °C
